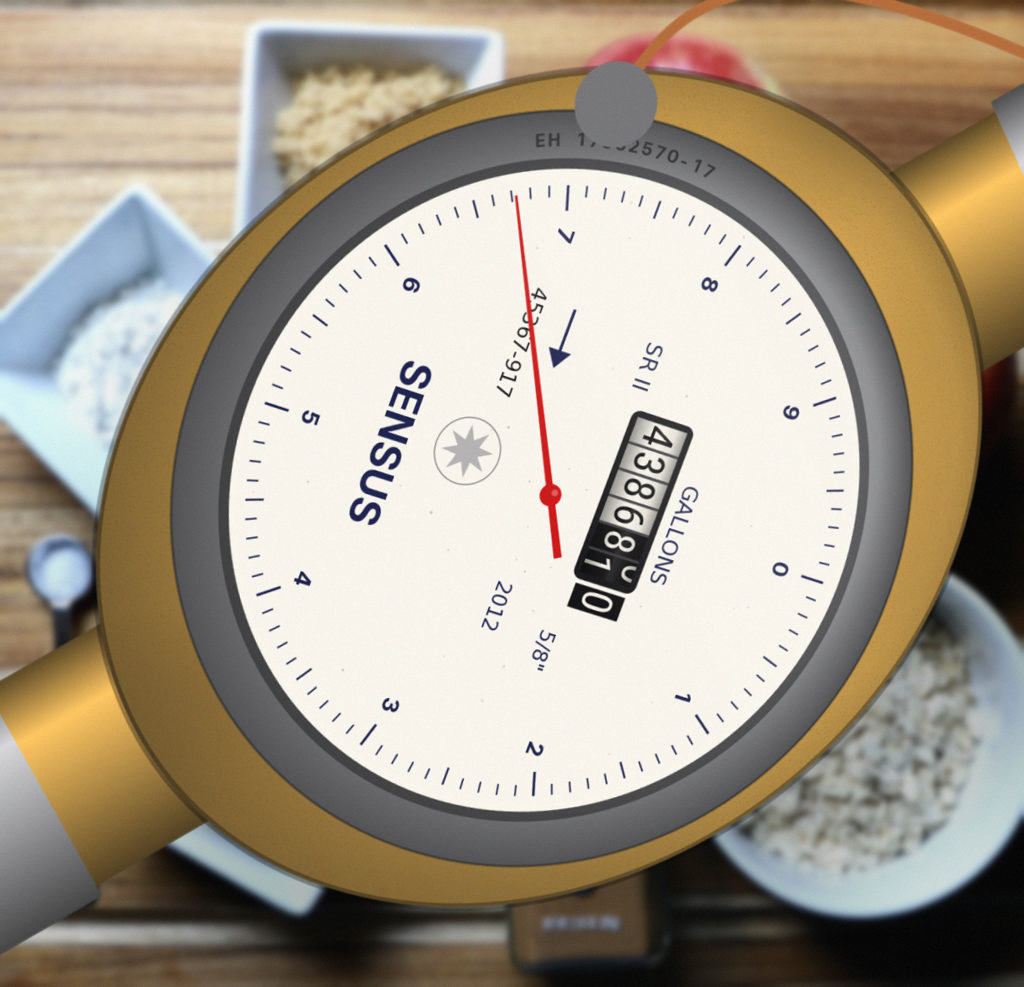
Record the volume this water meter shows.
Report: 4386806.7 gal
